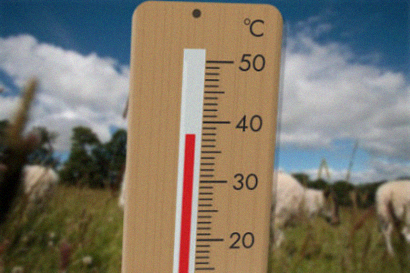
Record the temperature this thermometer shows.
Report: 38 °C
